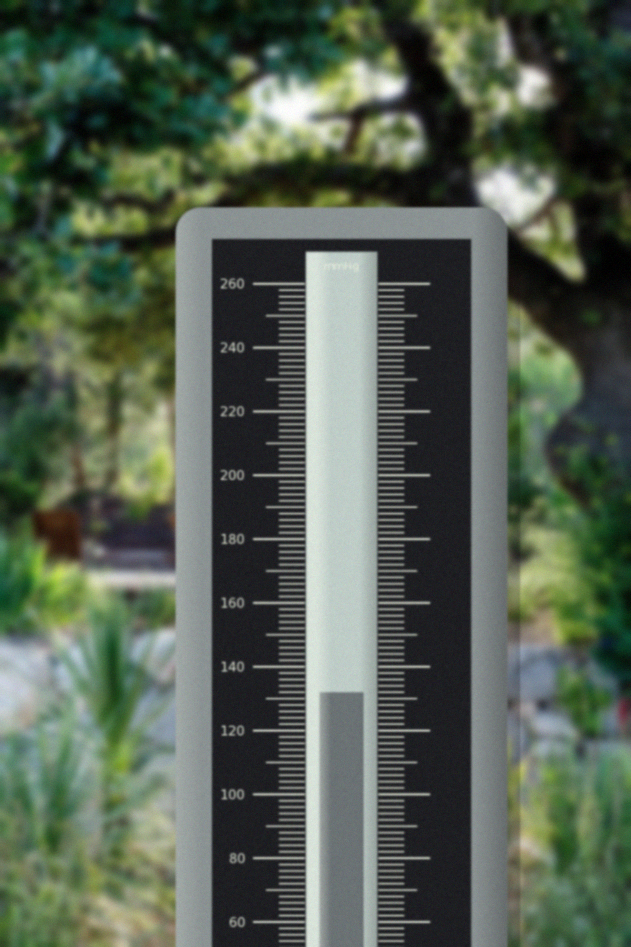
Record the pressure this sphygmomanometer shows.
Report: 132 mmHg
